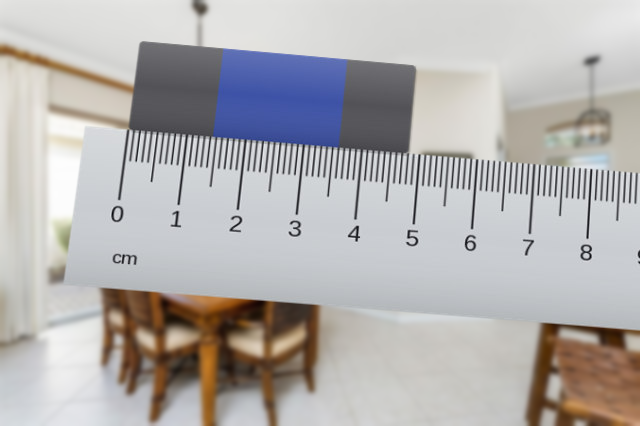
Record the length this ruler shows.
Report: 4.8 cm
